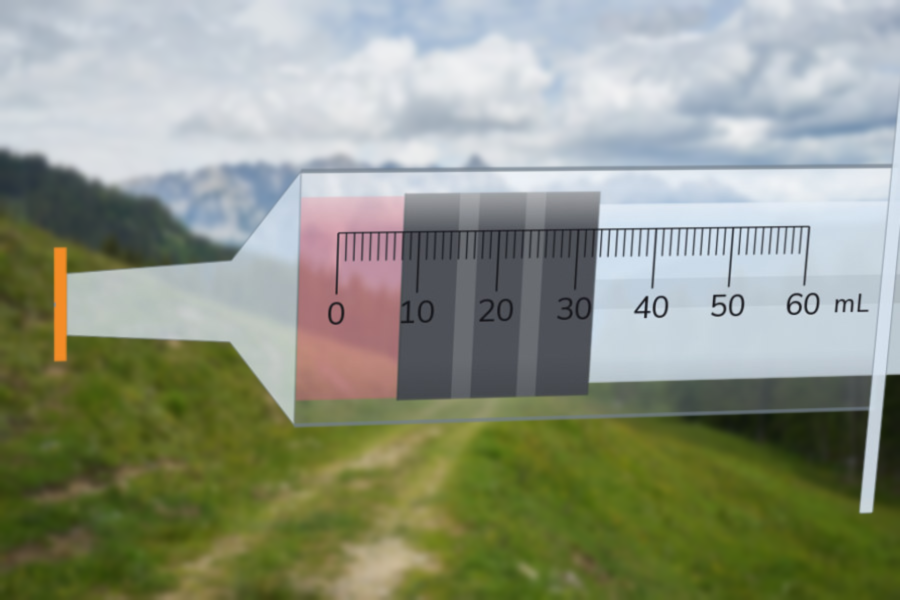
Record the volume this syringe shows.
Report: 8 mL
